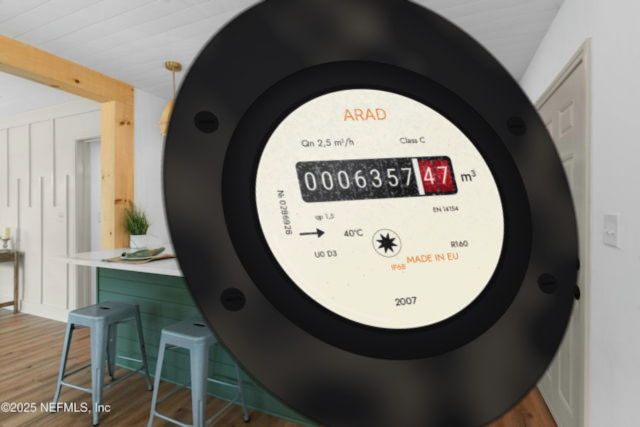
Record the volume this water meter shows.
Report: 6357.47 m³
